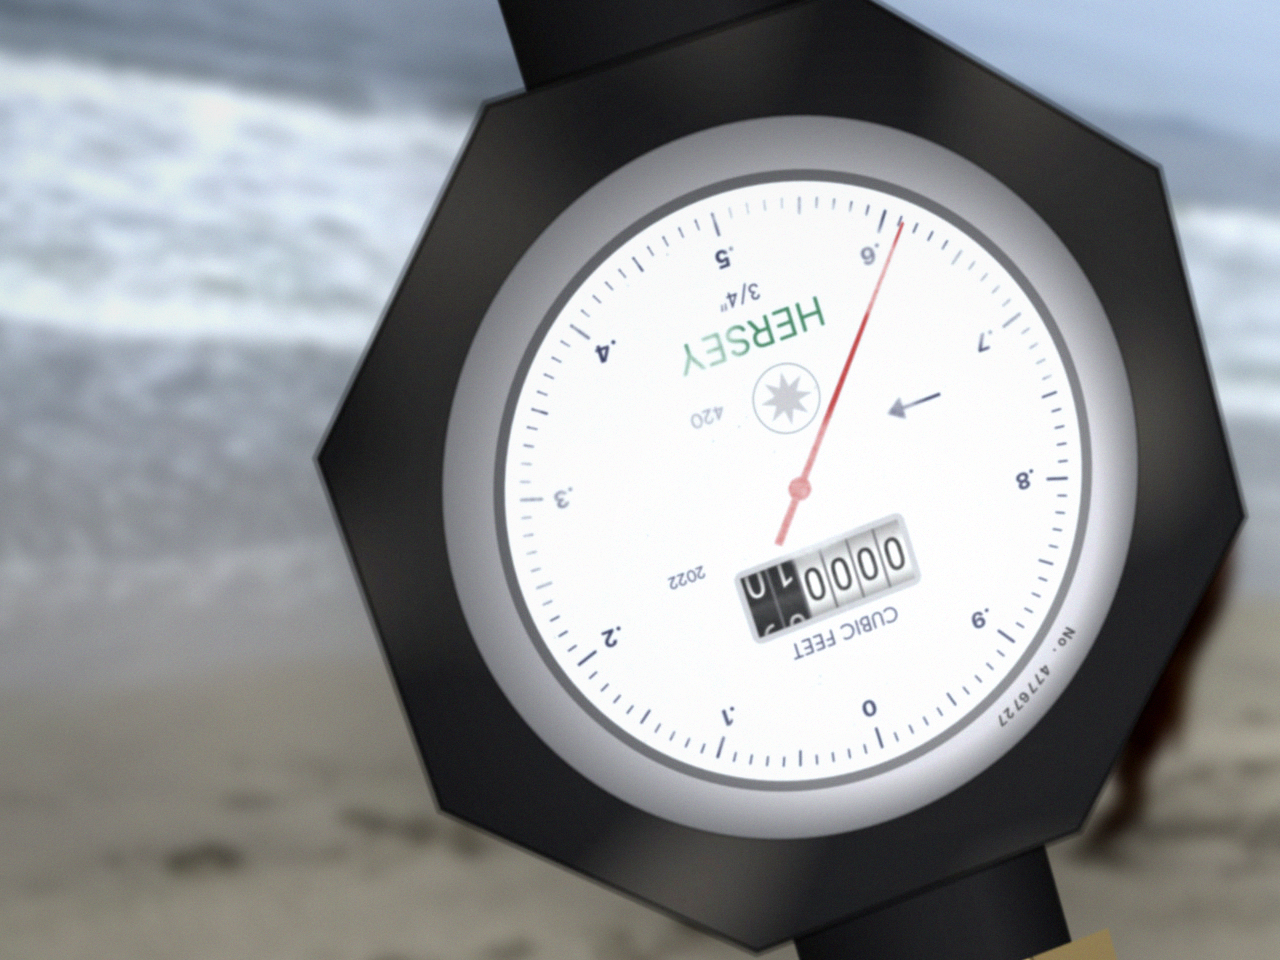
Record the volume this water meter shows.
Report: 9.61 ft³
